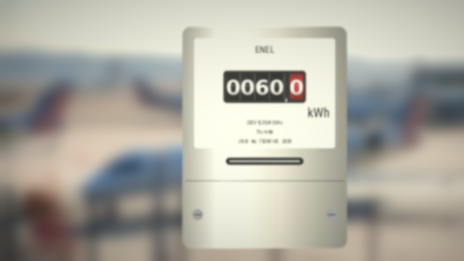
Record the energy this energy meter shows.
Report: 60.0 kWh
